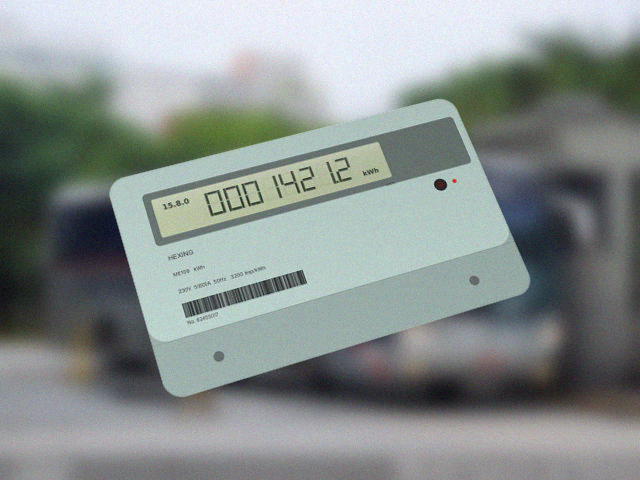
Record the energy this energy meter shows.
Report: 1421.2 kWh
